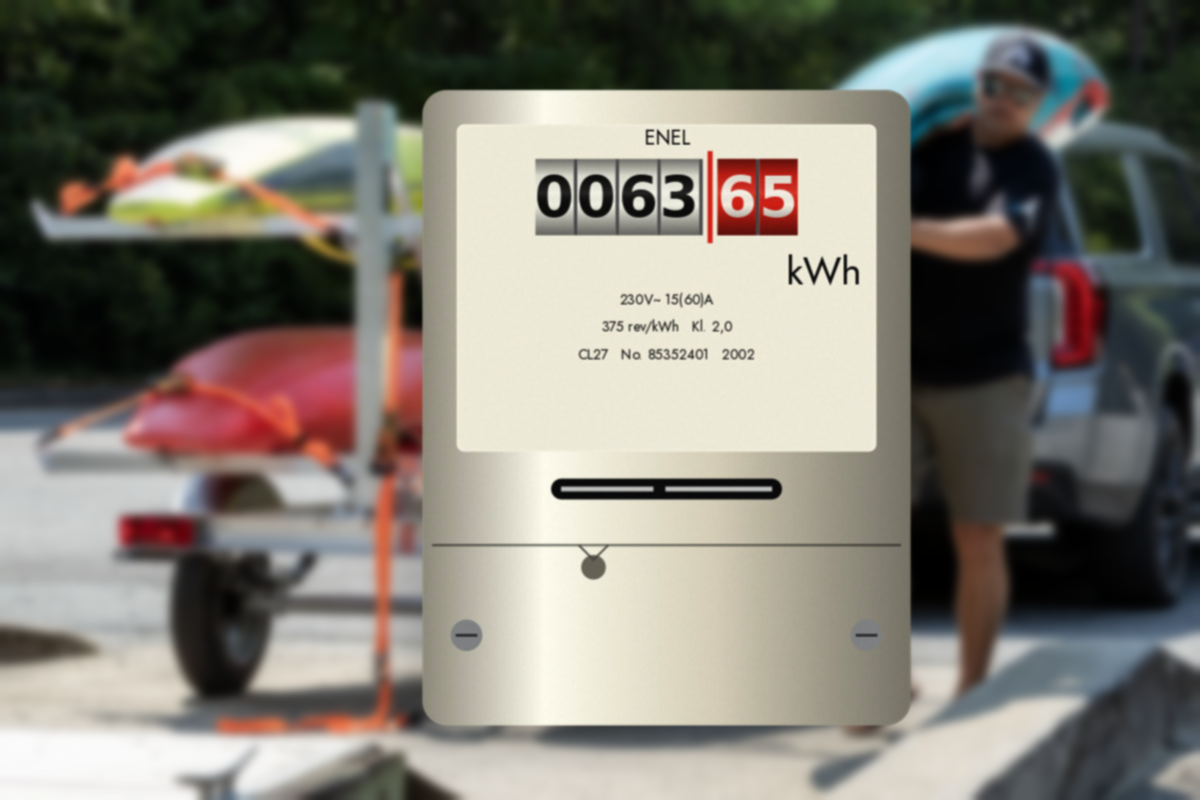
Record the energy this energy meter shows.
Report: 63.65 kWh
